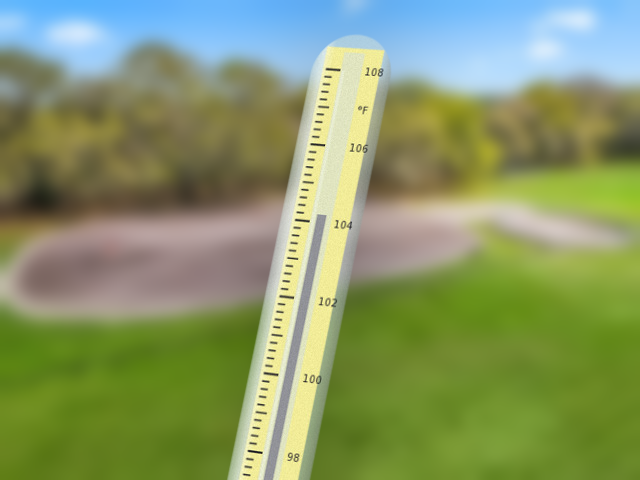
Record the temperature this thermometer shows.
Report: 104.2 °F
